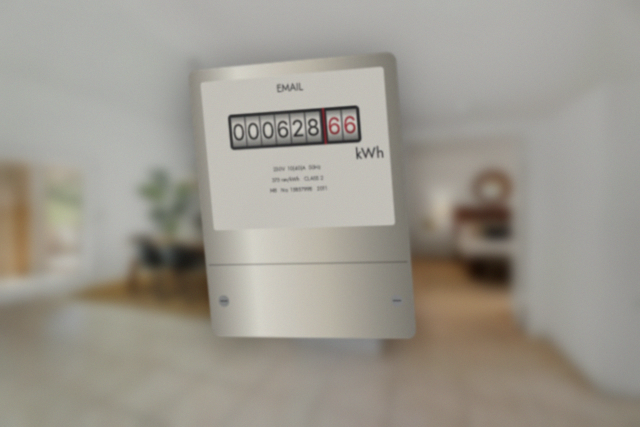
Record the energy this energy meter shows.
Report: 628.66 kWh
